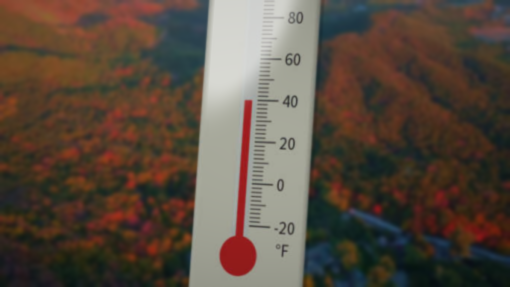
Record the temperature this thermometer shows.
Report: 40 °F
